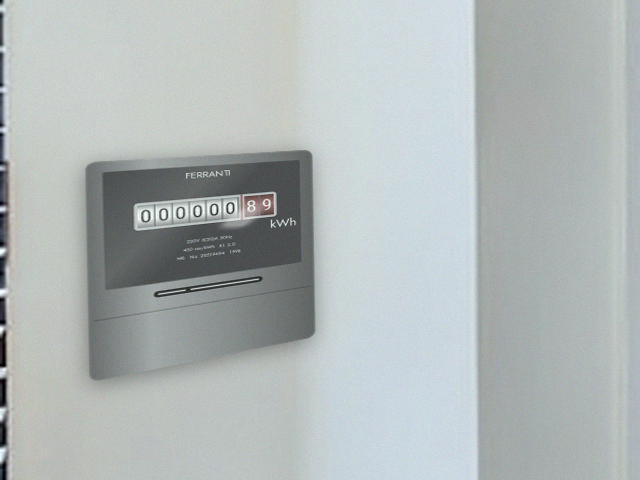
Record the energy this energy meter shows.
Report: 0.89 kWh
